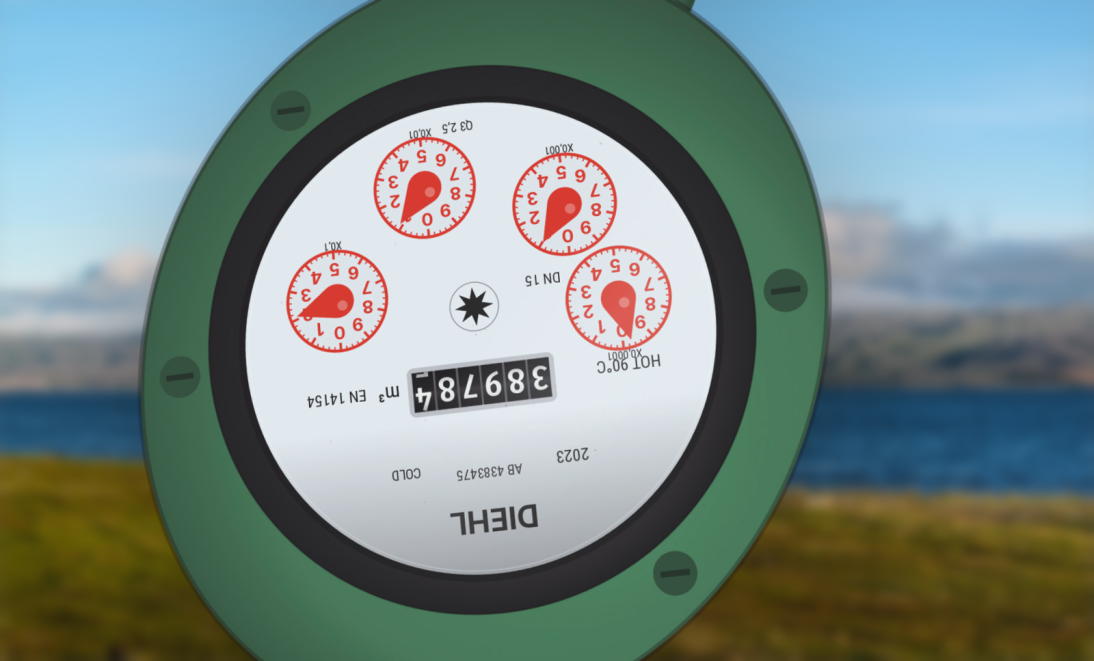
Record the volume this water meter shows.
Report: 389784.2109 m³
